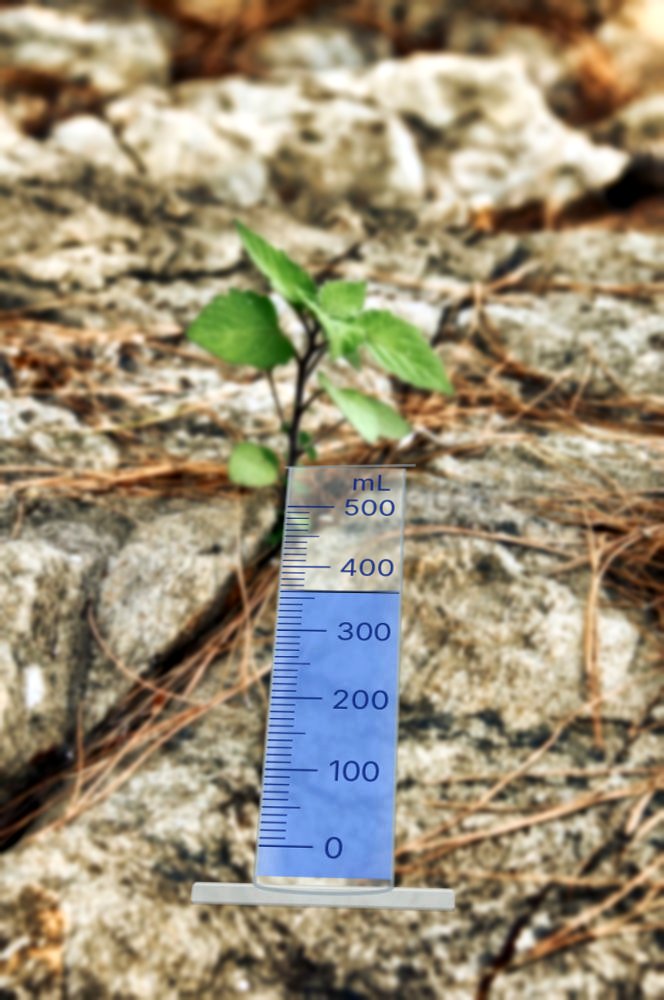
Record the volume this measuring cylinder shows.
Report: 360 mL
